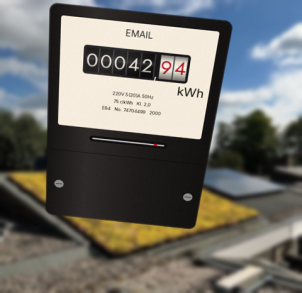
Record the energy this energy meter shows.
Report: 42.94 kWh
